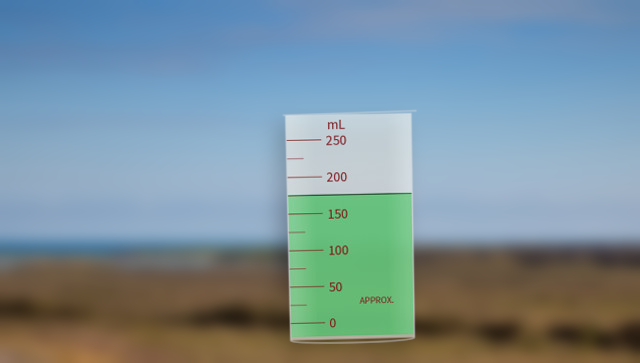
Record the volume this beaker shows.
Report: 175 mL
